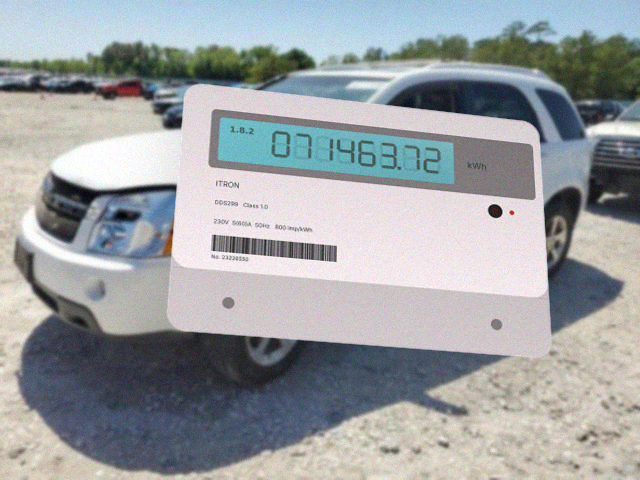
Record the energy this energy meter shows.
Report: 71463.72 kWh
